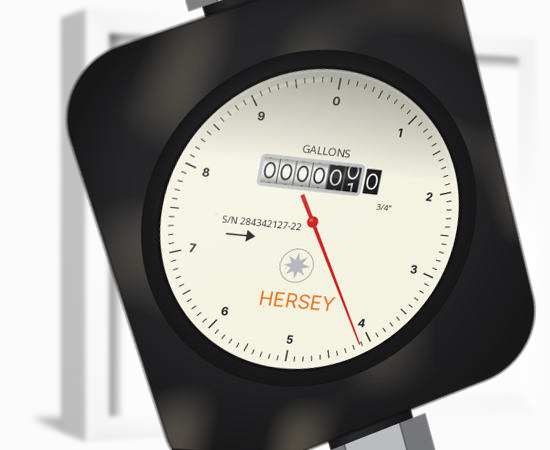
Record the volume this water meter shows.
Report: 4.1 gal
